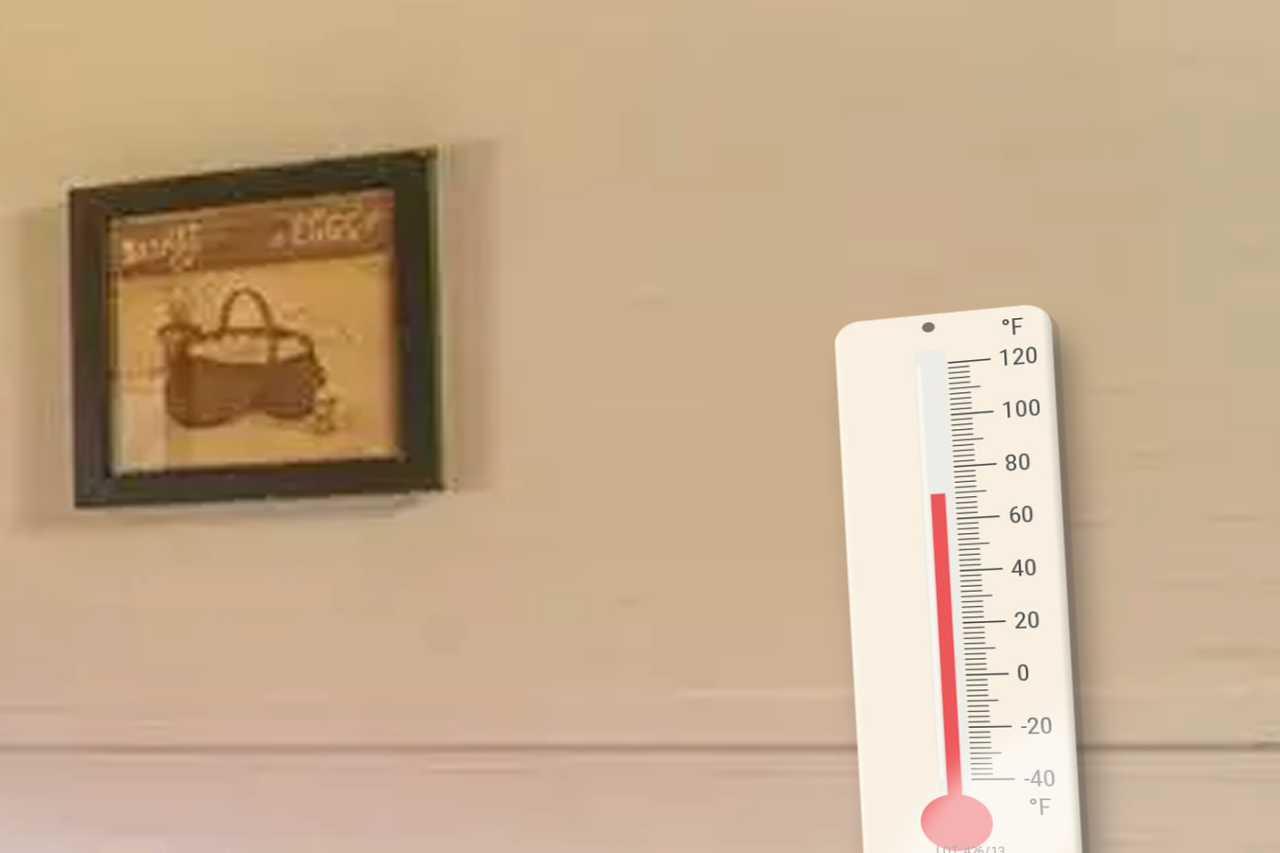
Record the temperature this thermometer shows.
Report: 70 °F
